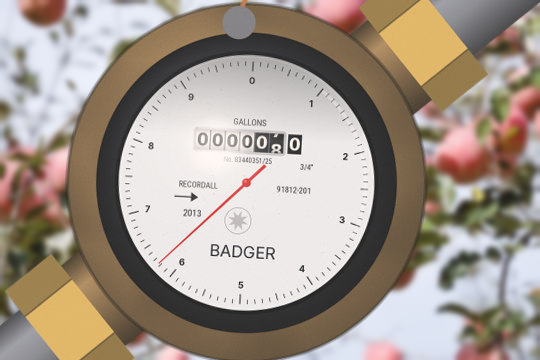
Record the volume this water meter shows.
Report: 76.2 gal
